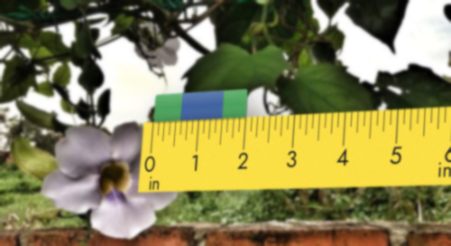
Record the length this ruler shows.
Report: 2 in
